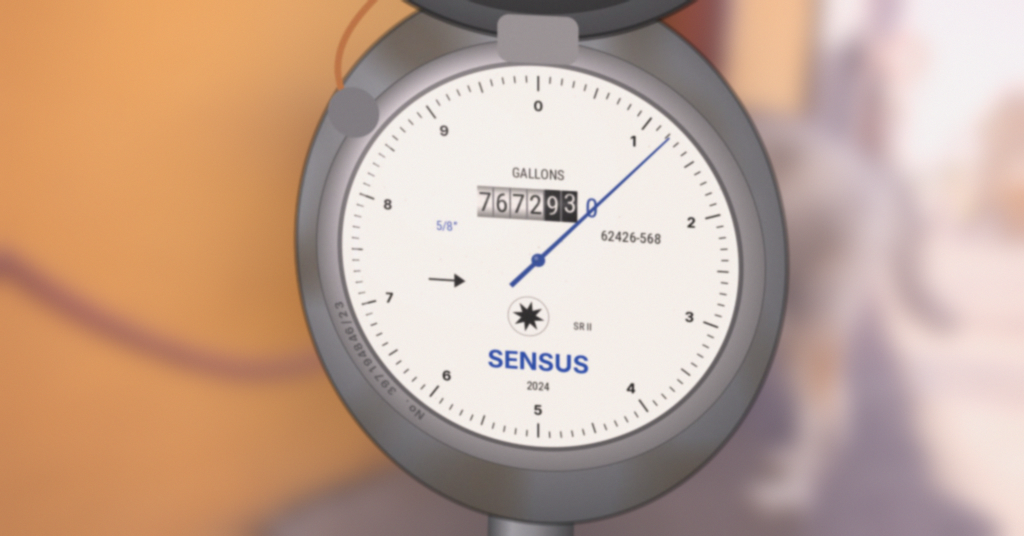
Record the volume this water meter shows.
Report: 7672931.2 gal
